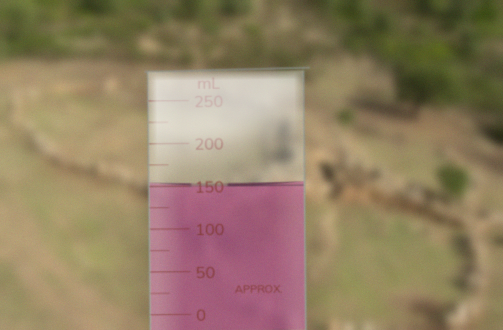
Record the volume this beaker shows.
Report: 150 mL
